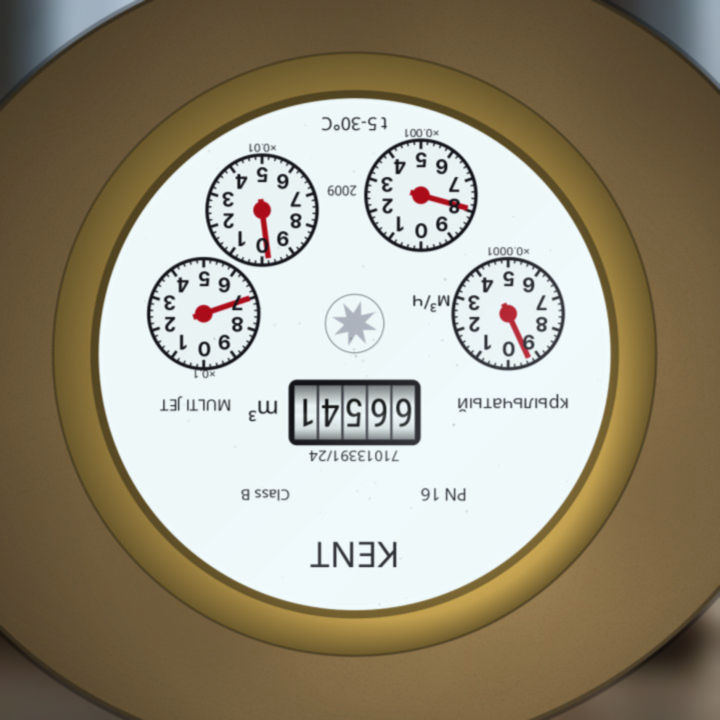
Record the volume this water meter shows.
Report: 66541.6979 m³
